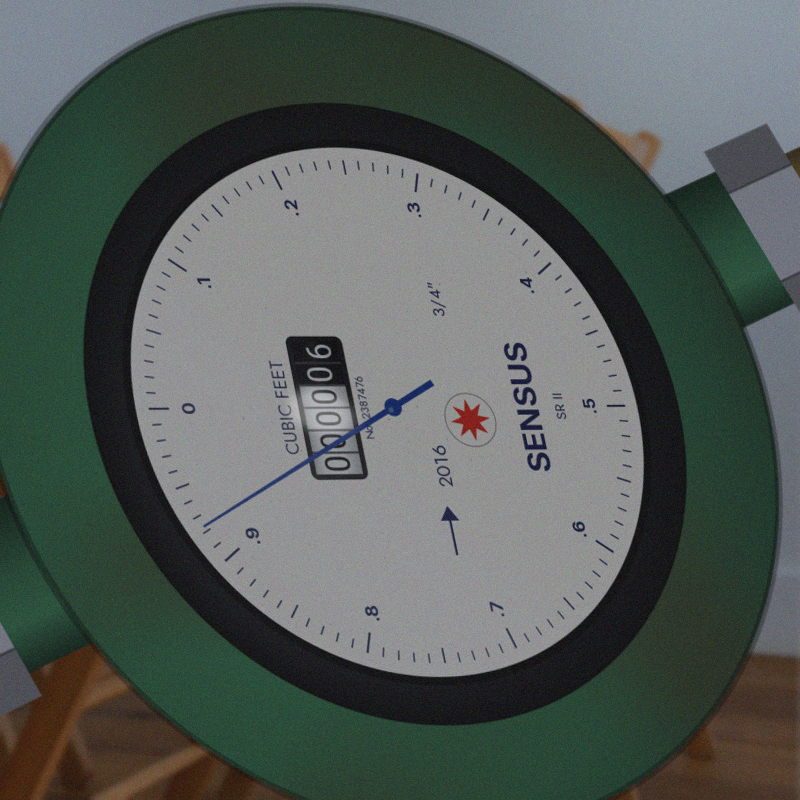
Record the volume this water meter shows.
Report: 5.92 ft³
